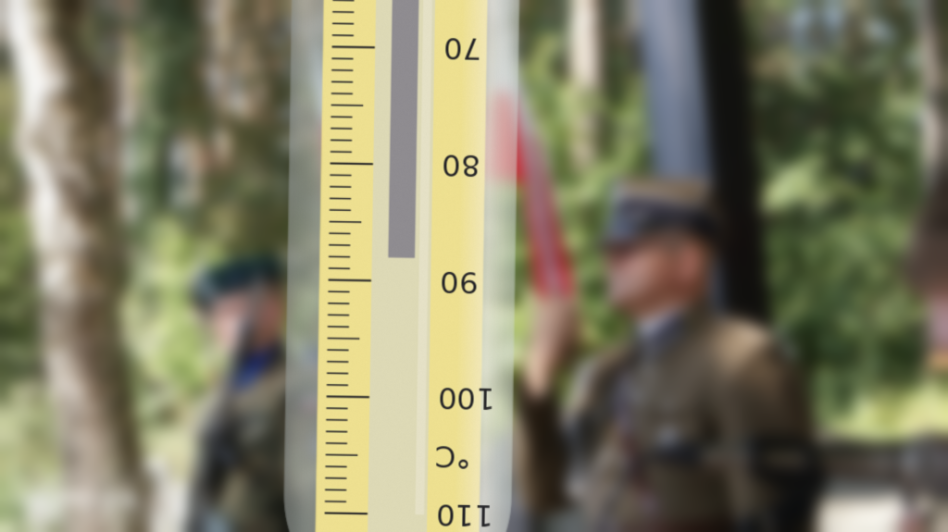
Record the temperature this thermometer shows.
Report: 88 °C
